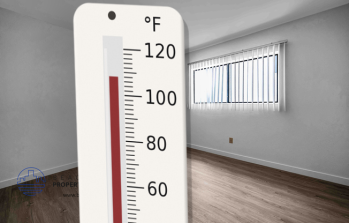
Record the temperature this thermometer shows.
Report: 108 °F
